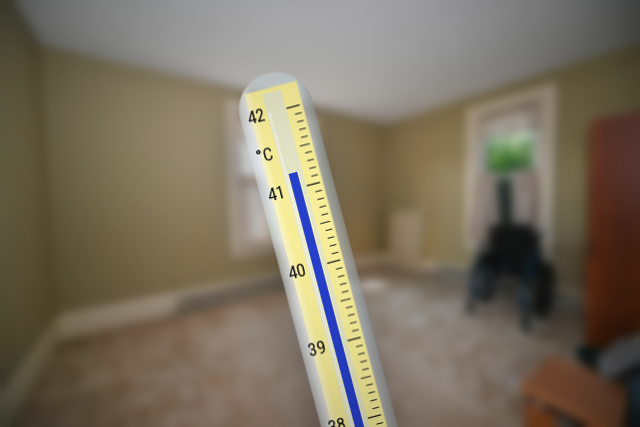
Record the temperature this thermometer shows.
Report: 41.2 °C
